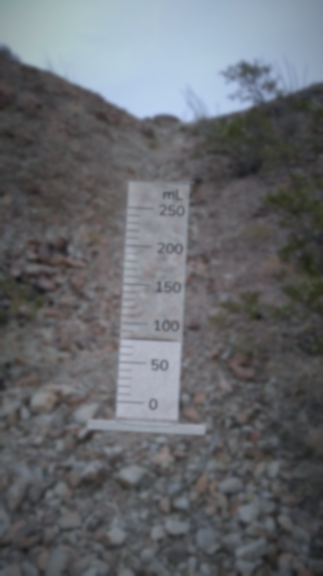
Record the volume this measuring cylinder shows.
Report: 80 mL
